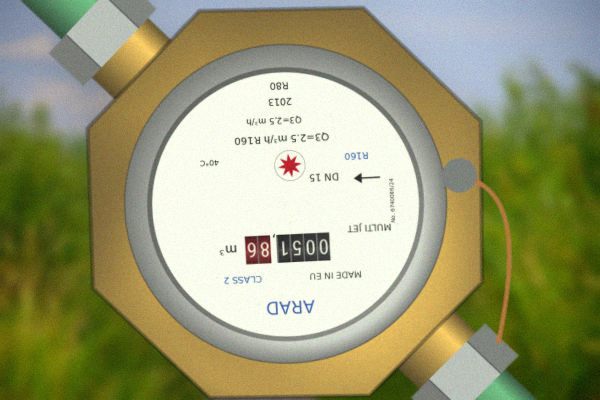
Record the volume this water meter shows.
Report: 51.86 m³
